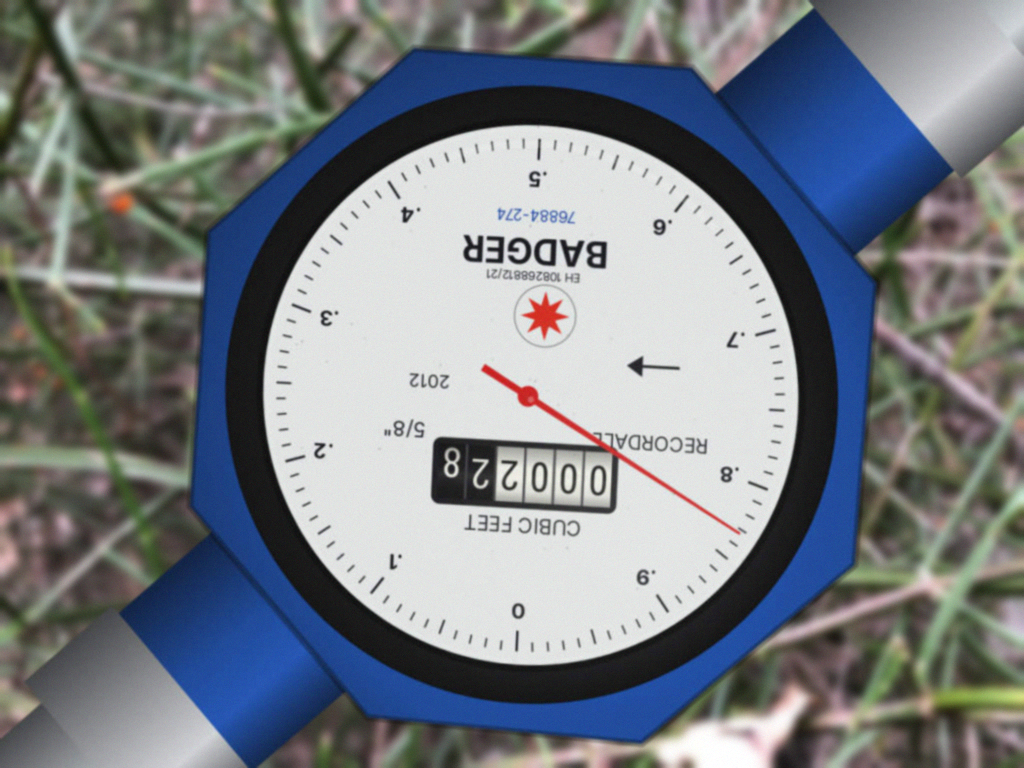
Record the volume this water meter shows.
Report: 227.83 ft³
